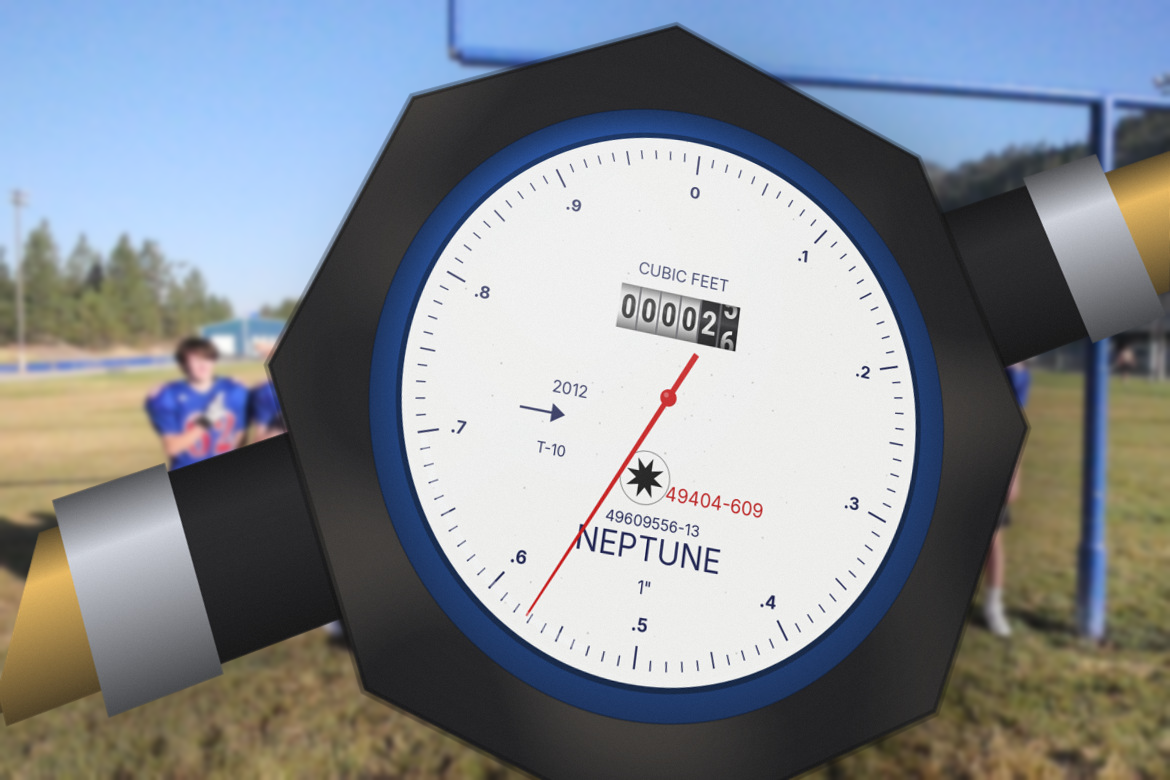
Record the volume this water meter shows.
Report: 25.57 ft³
